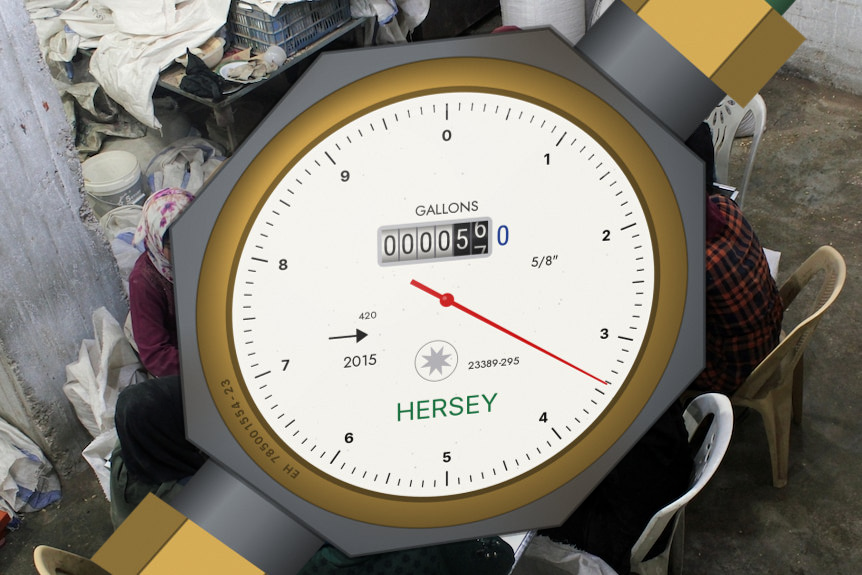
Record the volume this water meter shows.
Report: 563.4 gal
